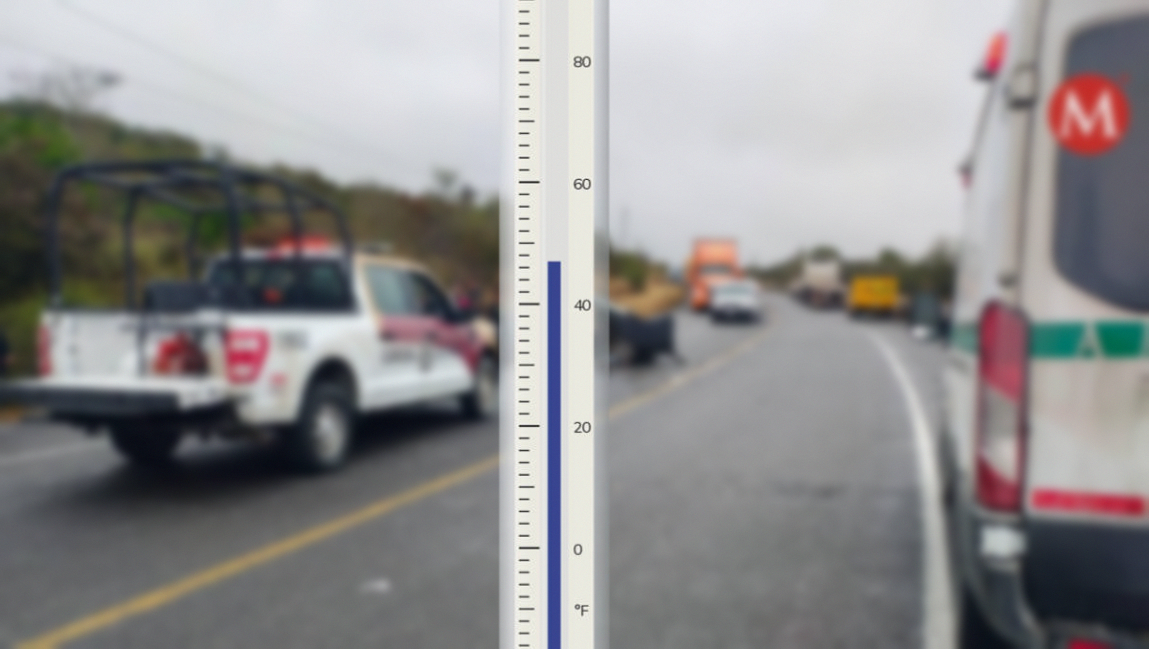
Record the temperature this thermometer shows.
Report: 47 °F
